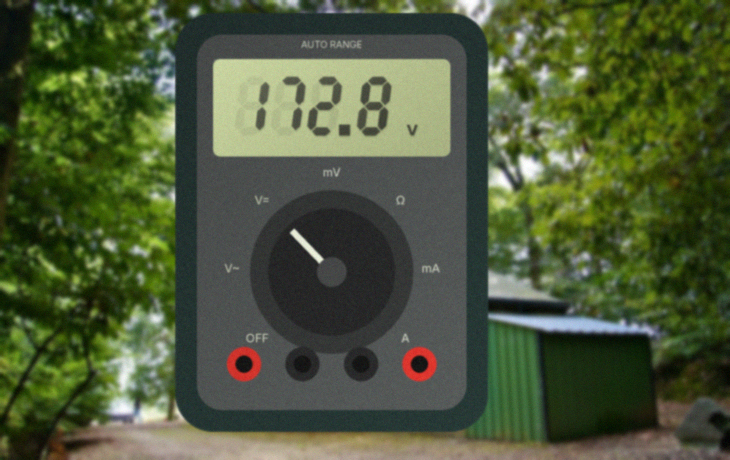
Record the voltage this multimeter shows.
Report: 172.8 V
